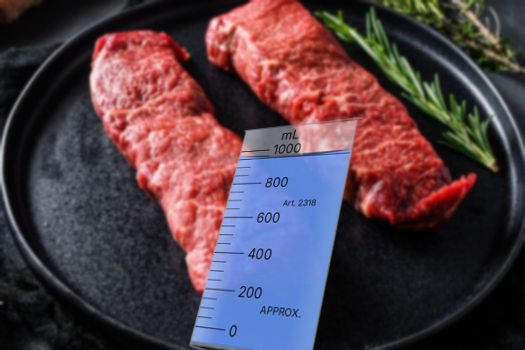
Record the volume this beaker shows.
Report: 950 mL
